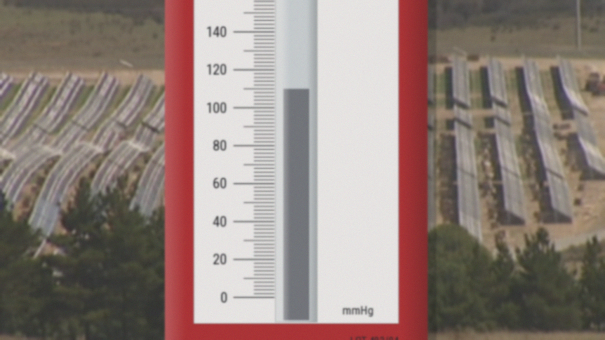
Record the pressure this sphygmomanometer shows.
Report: 110 mmHg
